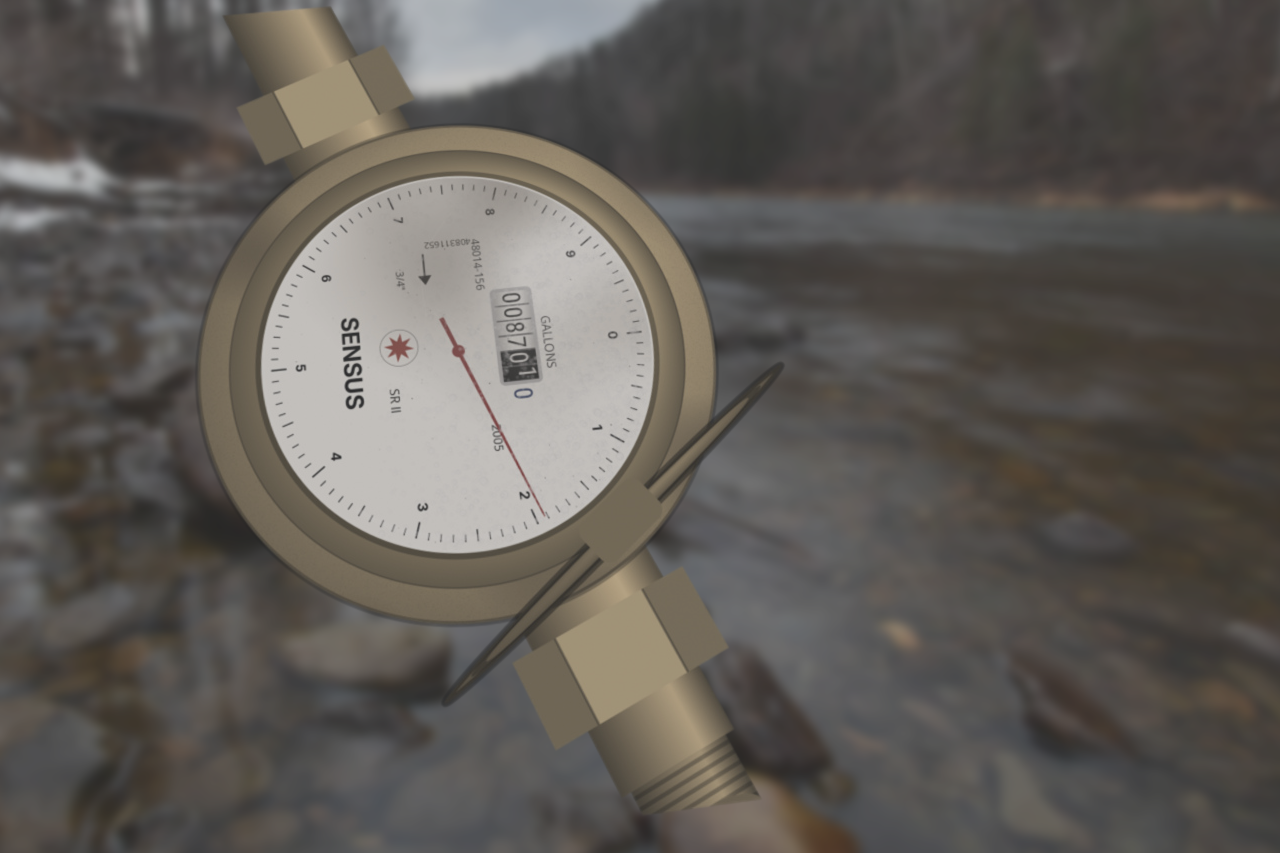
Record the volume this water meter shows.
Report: 87011.9 gal
